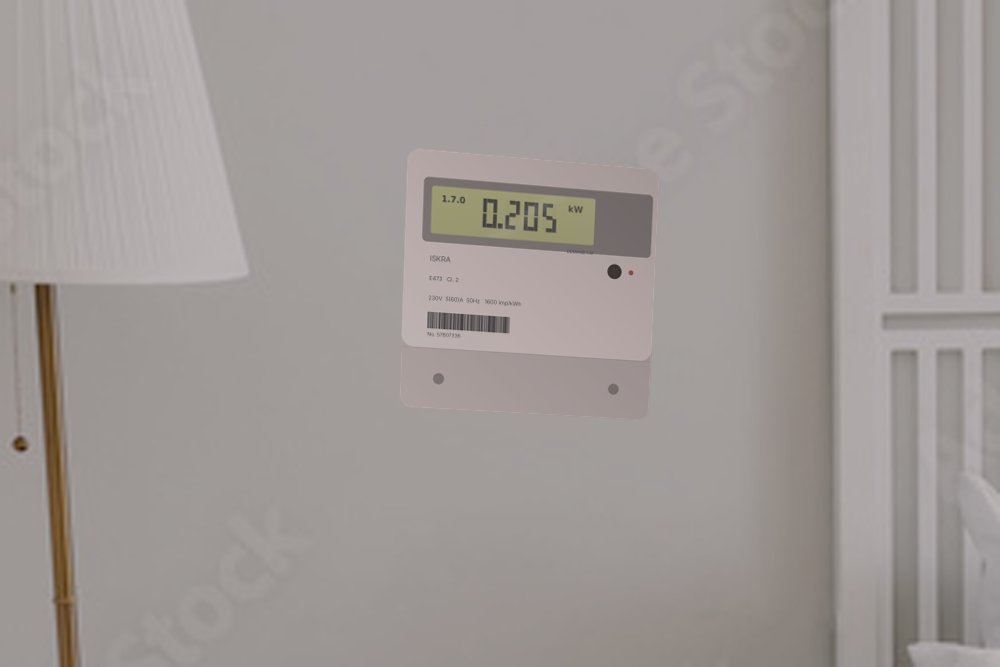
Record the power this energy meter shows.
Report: 0.205 kW
